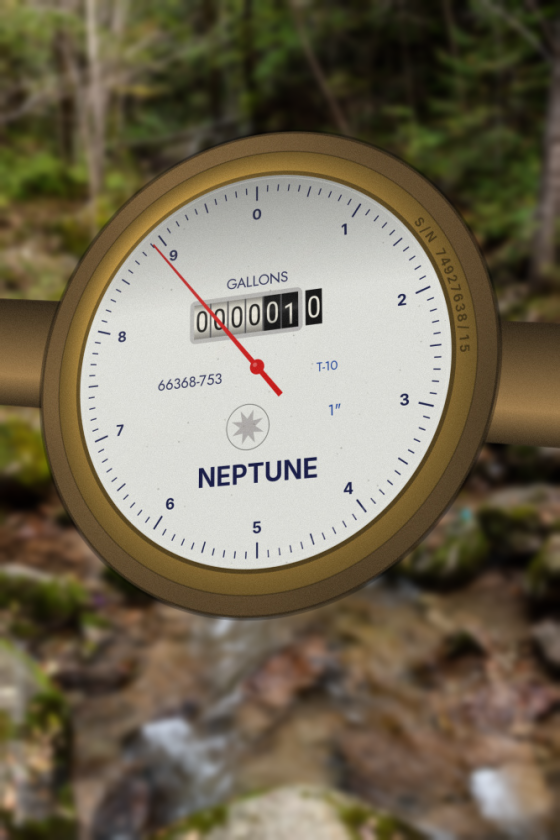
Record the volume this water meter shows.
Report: 8.9 gal
